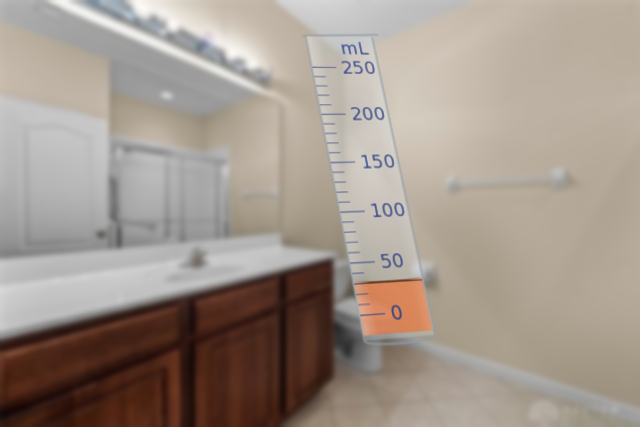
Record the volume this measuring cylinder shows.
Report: 30 mL
